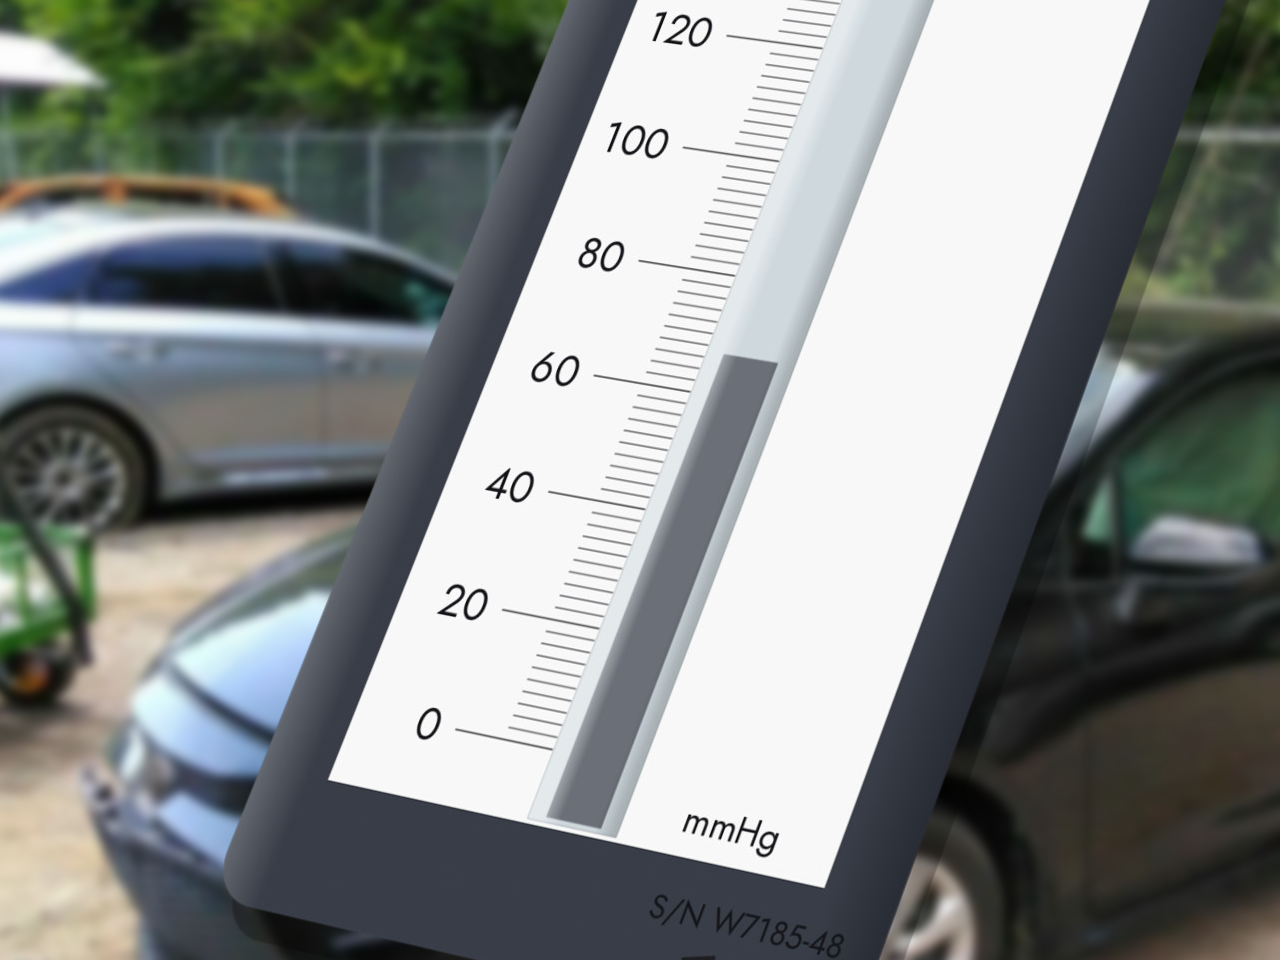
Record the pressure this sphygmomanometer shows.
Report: 67 mmHg
